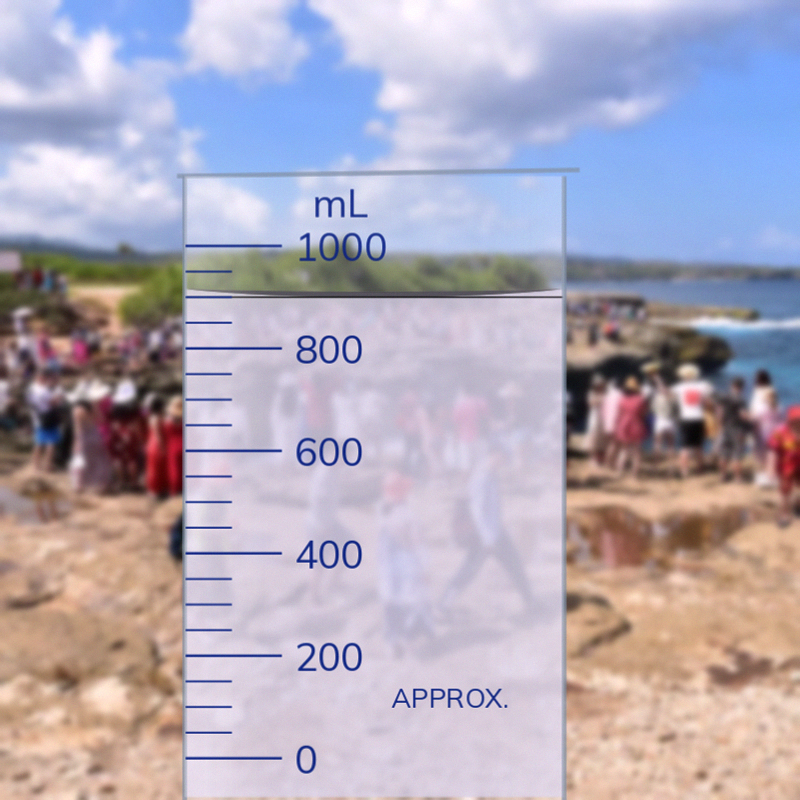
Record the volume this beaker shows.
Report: 900 mL
